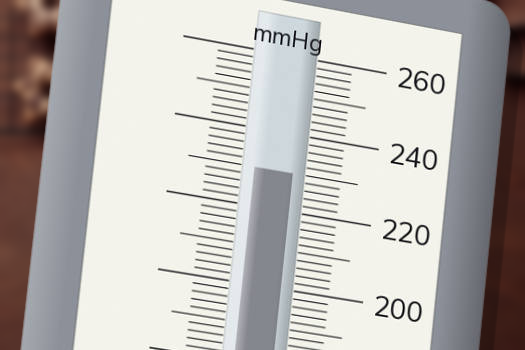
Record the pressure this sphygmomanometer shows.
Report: 230 mmHg
